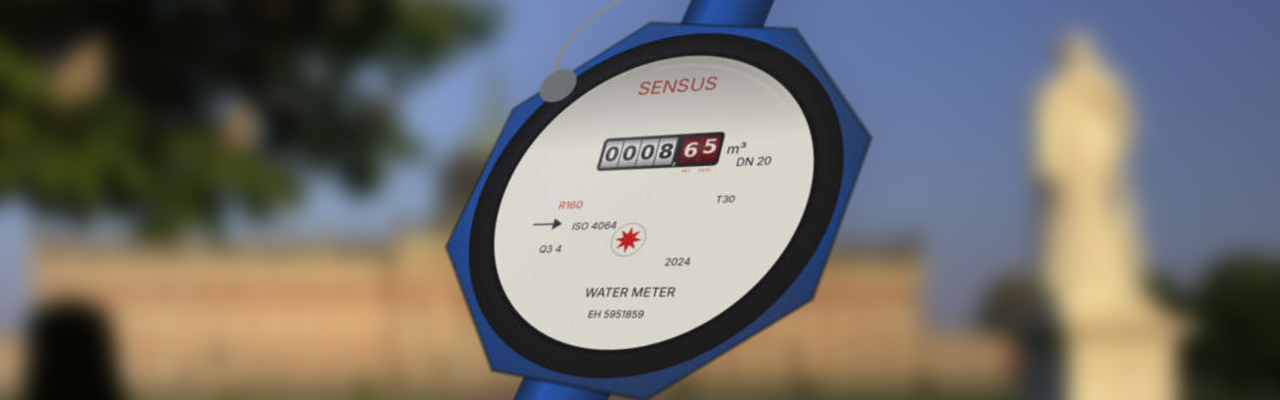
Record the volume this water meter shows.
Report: 8.65 m³
